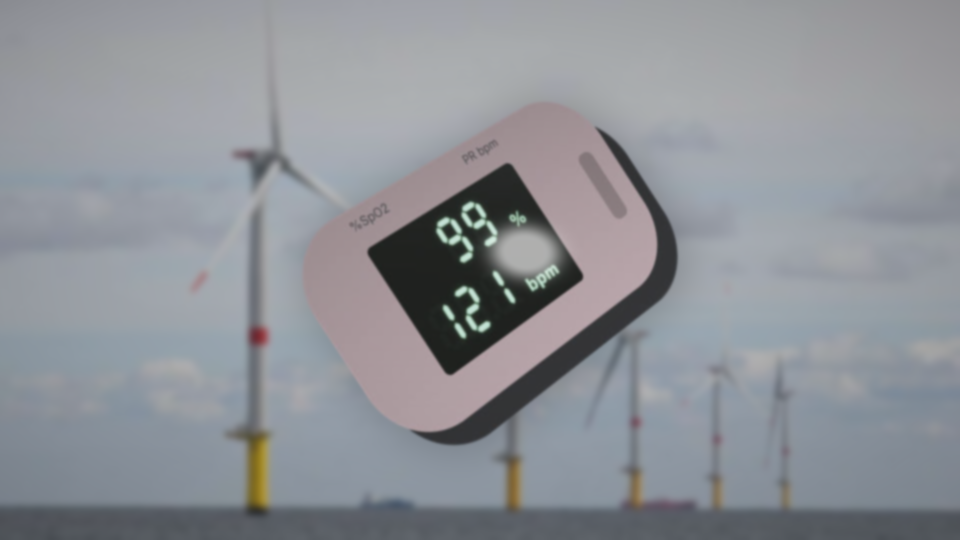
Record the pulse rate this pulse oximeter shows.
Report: 121 bpm
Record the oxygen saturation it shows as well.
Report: 99 %
